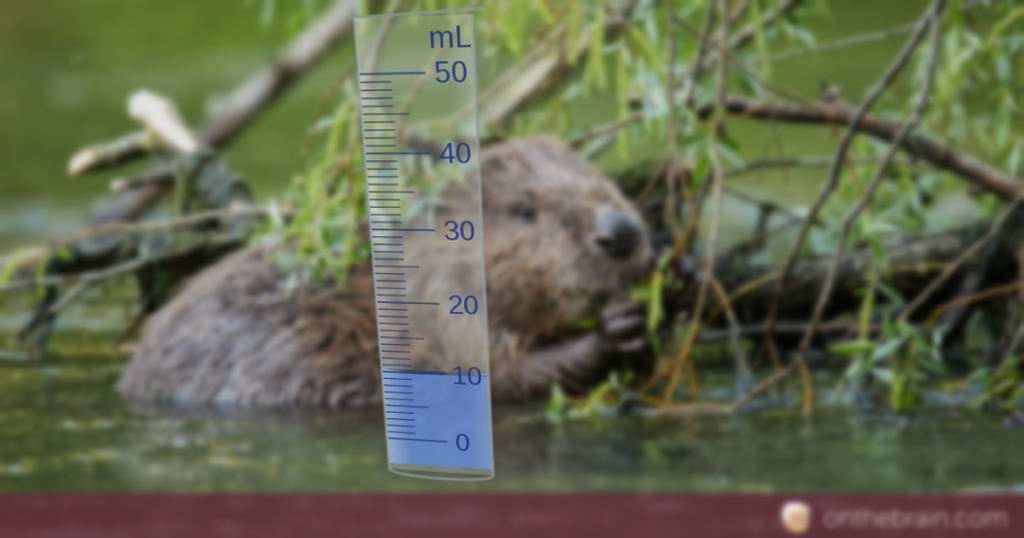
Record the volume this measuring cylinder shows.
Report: 10 mL
